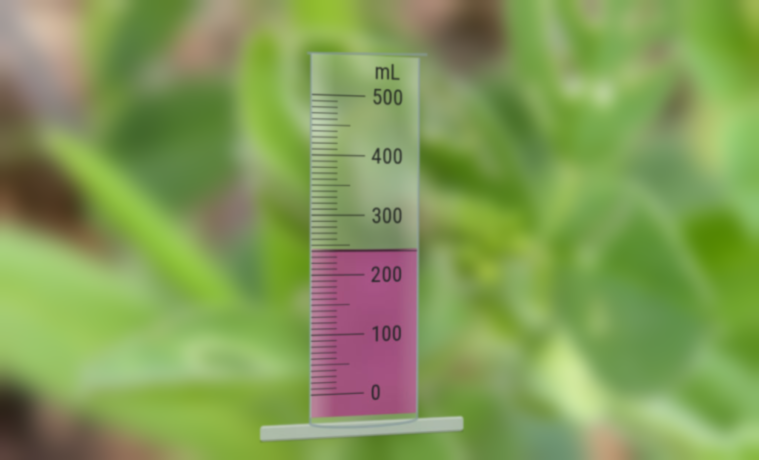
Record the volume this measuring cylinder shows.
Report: 240 mL
